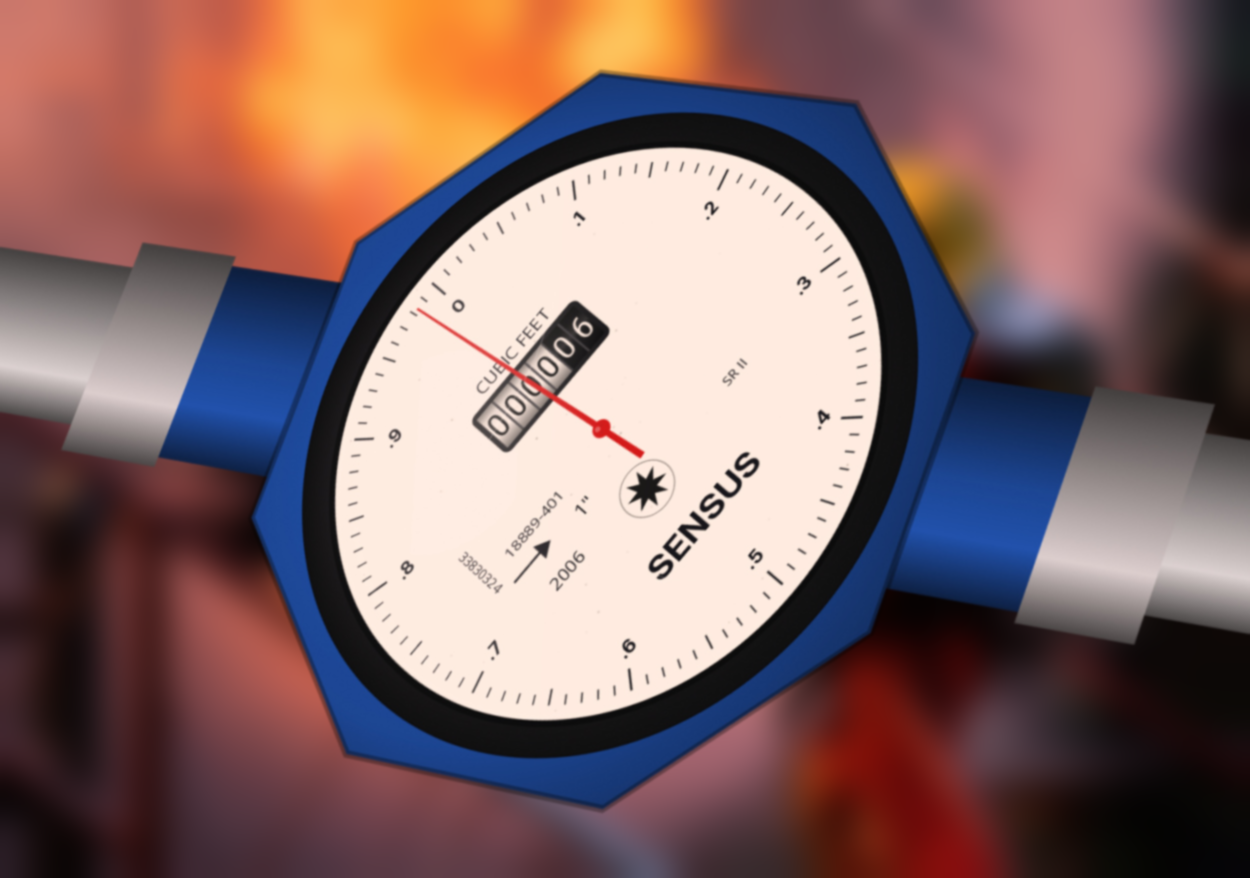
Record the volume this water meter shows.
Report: 5.98 ft³
